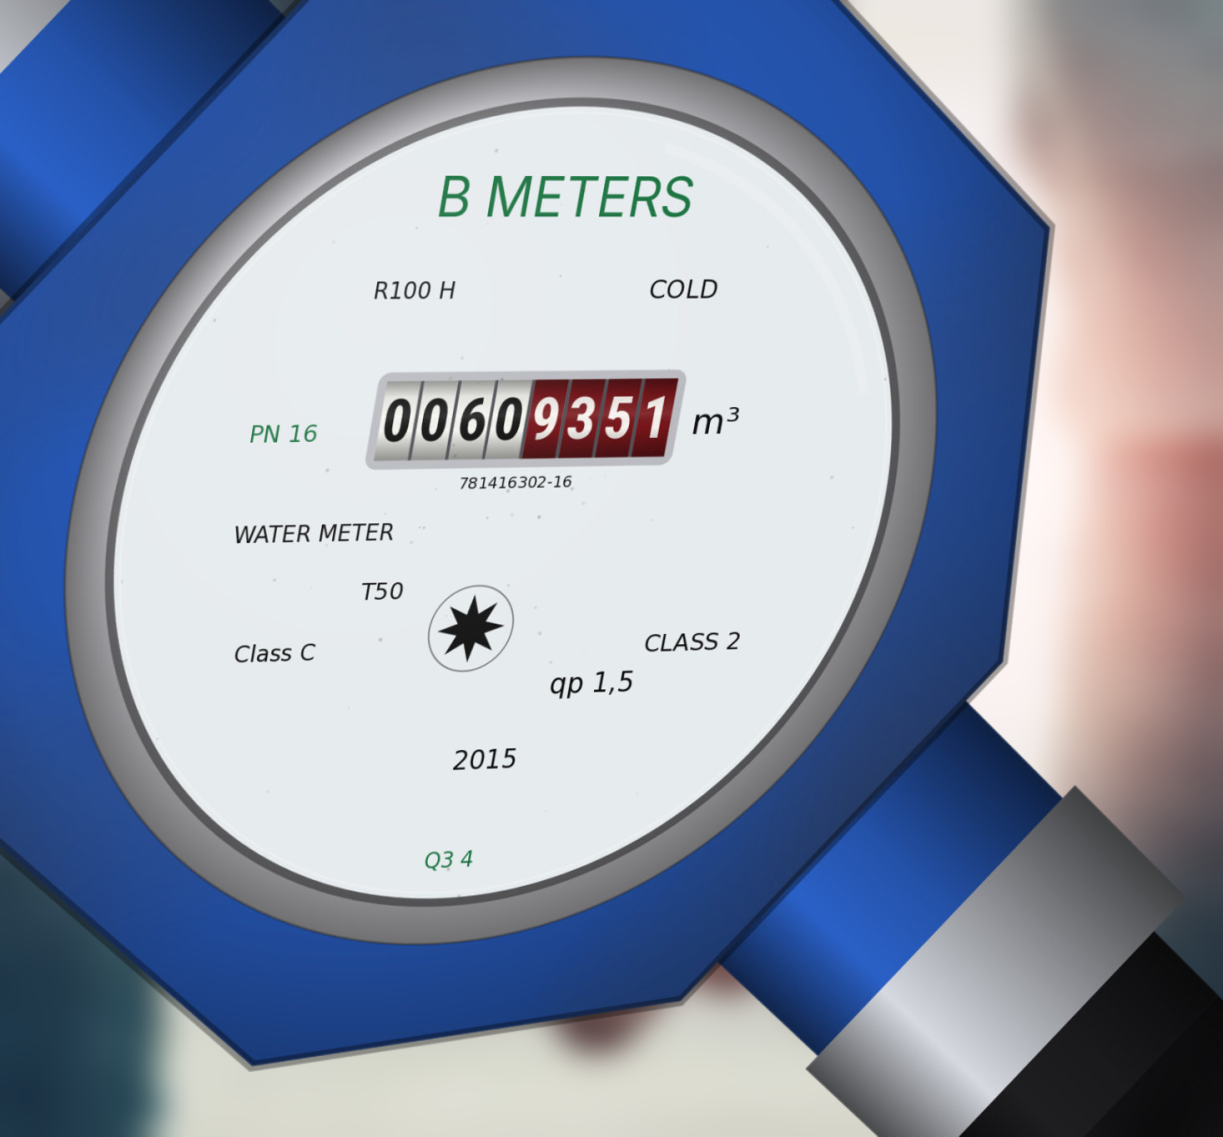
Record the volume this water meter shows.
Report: 60.9351 m³
